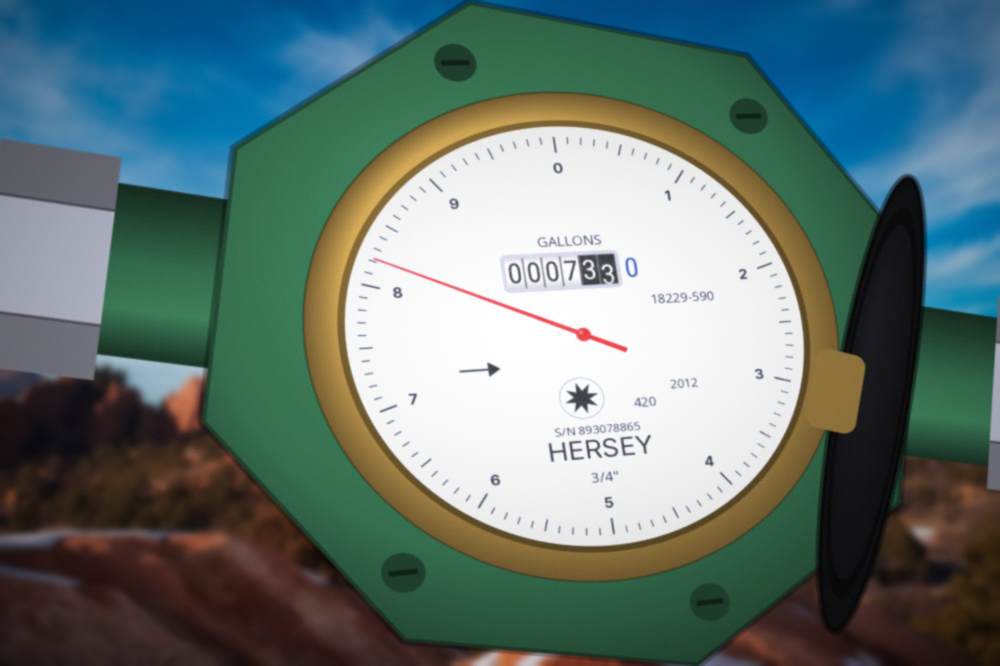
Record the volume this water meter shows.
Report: 7328.2 gal
